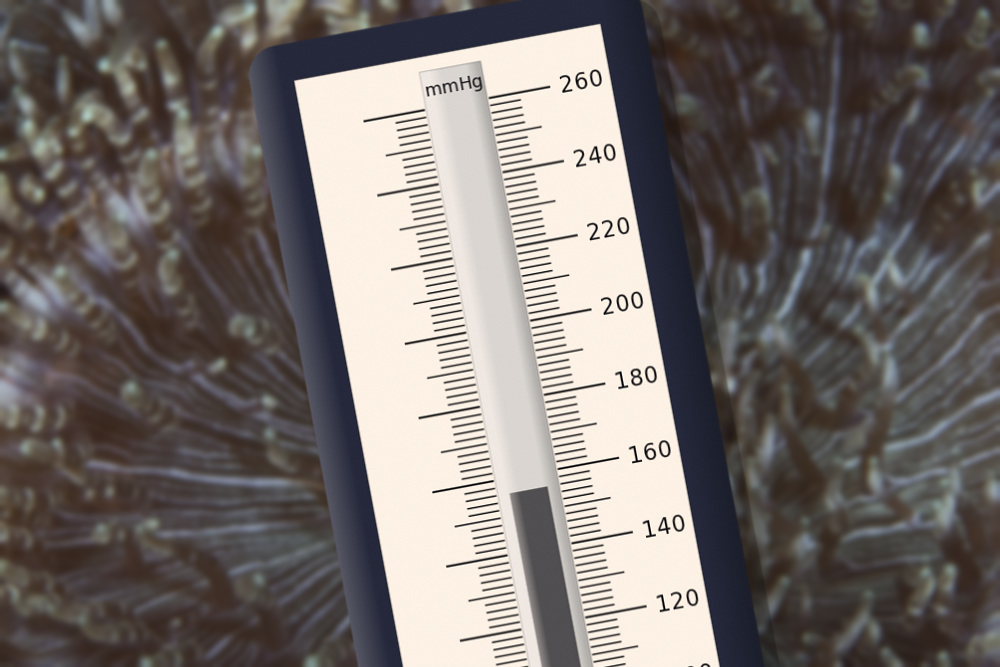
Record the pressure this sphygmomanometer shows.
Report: 156 mmHg
